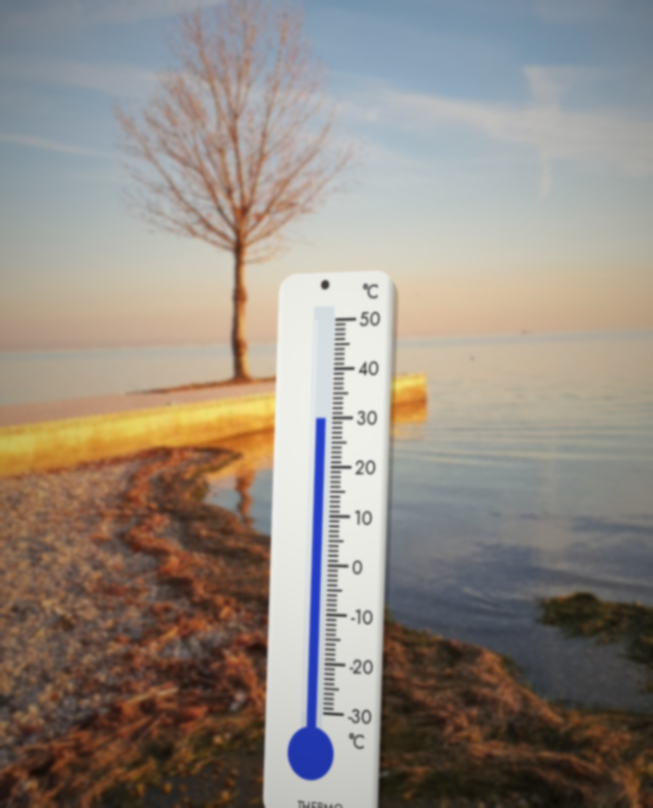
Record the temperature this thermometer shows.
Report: 30 °C
